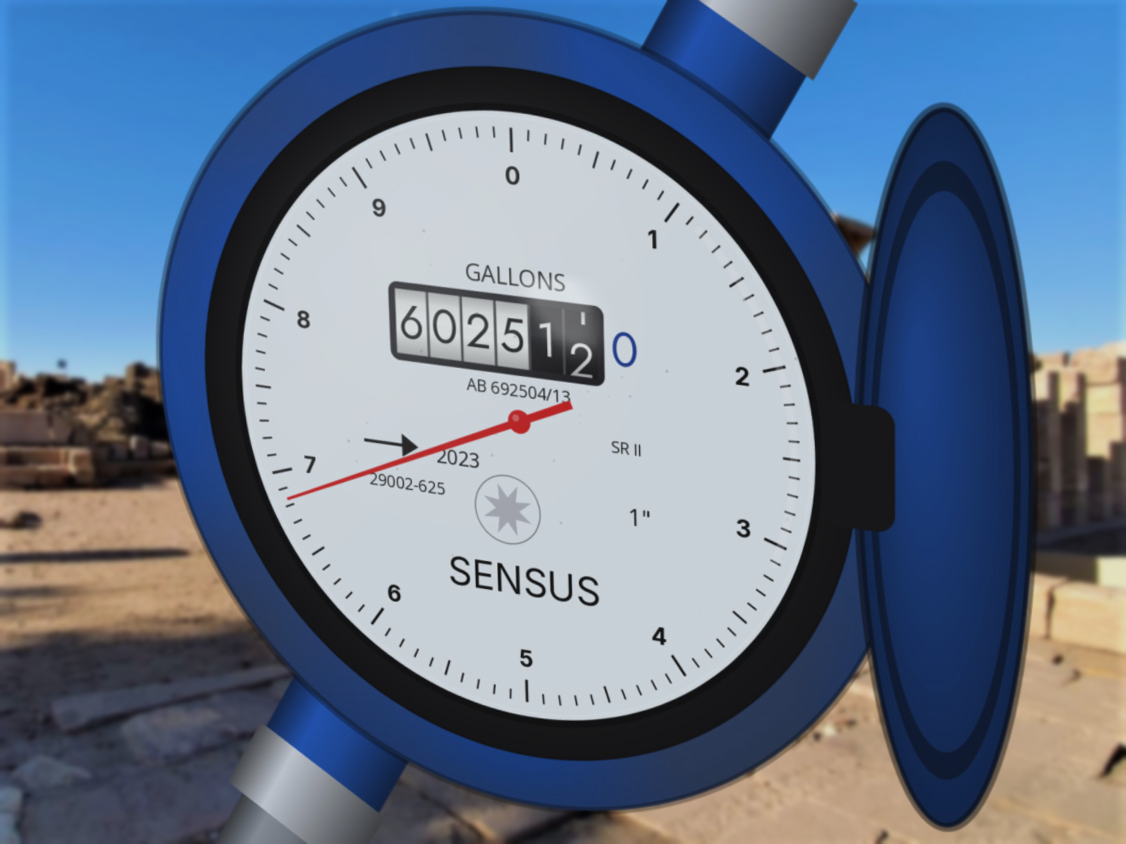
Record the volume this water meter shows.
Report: 6025116.8 gal
